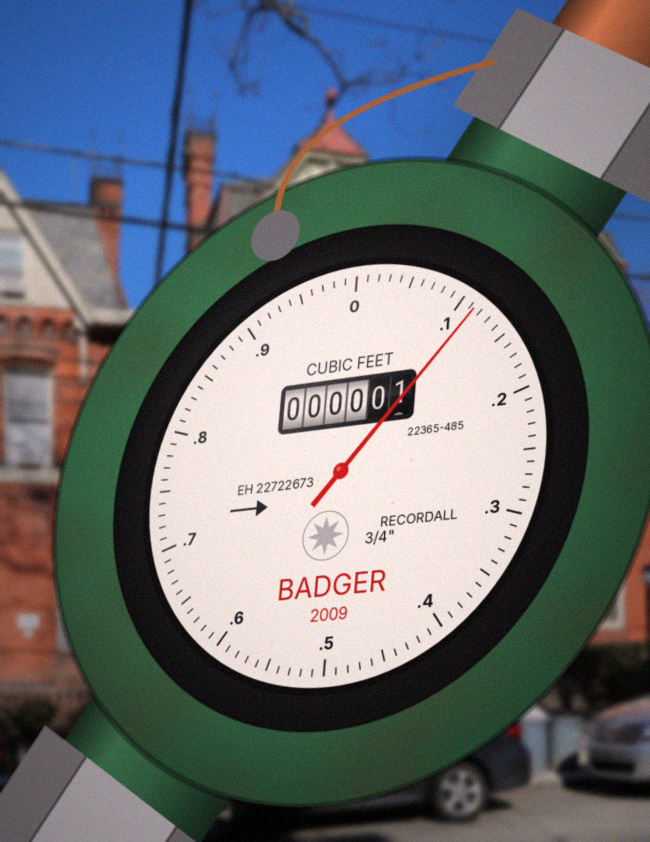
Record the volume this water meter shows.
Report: 1.11 ft³
